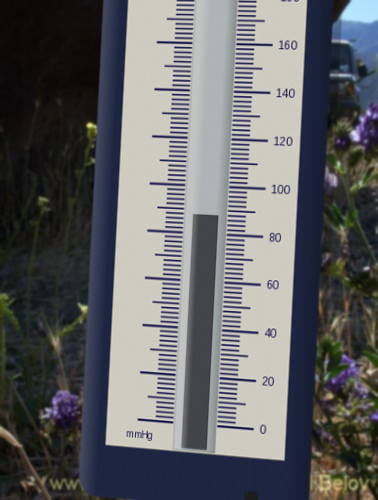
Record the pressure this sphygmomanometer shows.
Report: 88 mmHg
